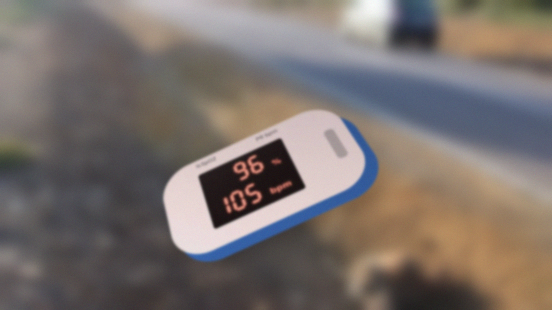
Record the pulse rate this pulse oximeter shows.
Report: 105 bpm
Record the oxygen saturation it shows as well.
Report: 96 %
